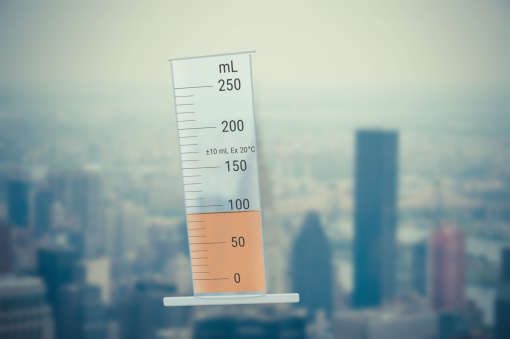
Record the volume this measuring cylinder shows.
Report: 90 mL
